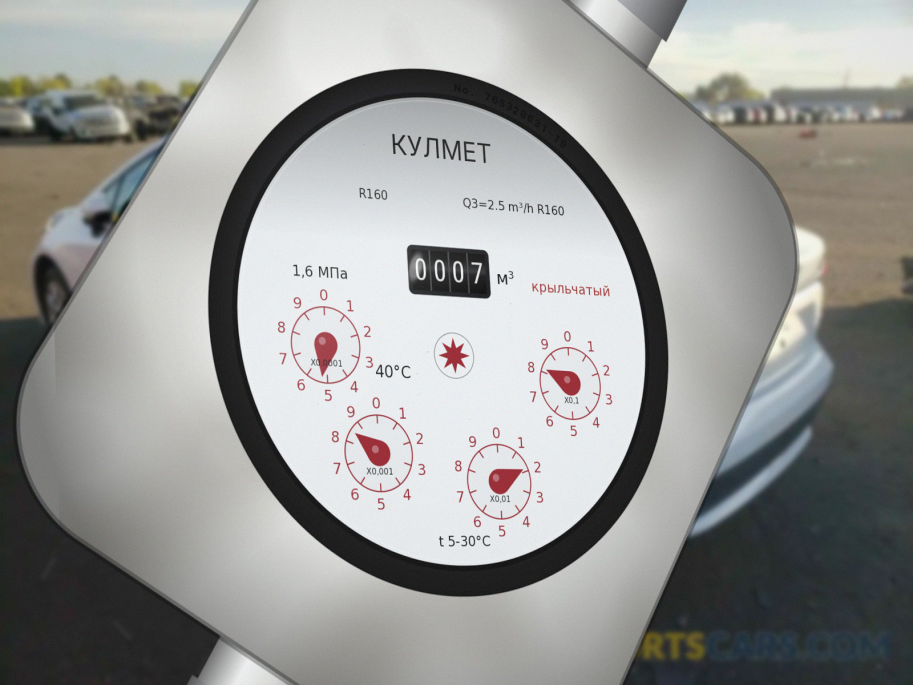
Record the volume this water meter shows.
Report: 7.8185 m³
